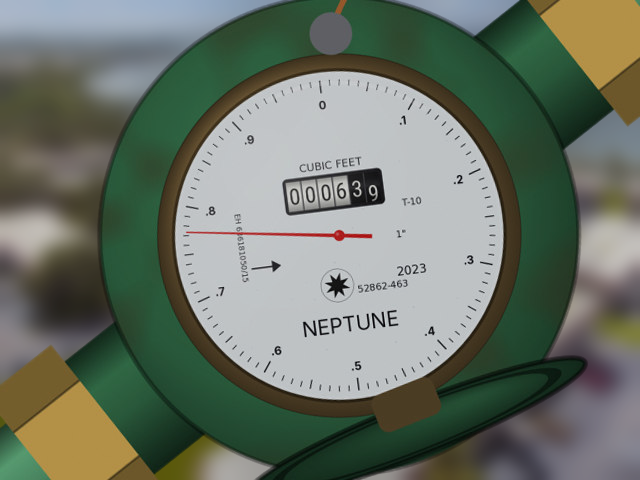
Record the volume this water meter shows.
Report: 638.77 ft³
